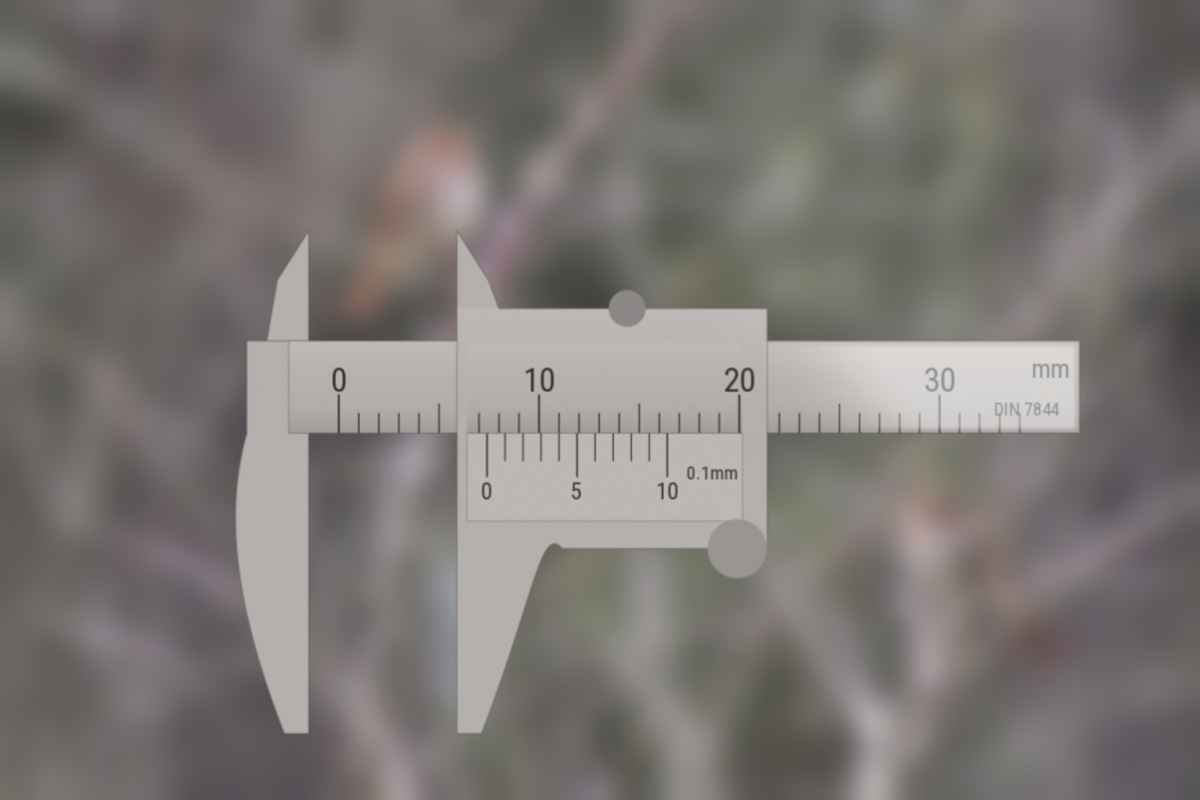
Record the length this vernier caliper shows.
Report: 7.4 mm
